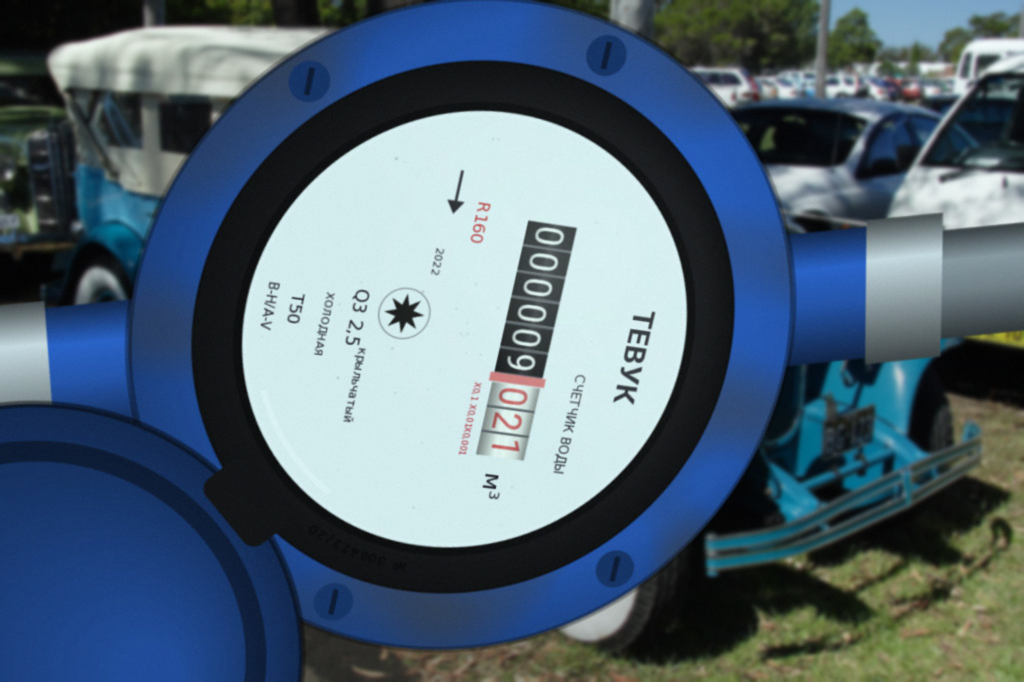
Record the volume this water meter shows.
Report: 9.021 m³
